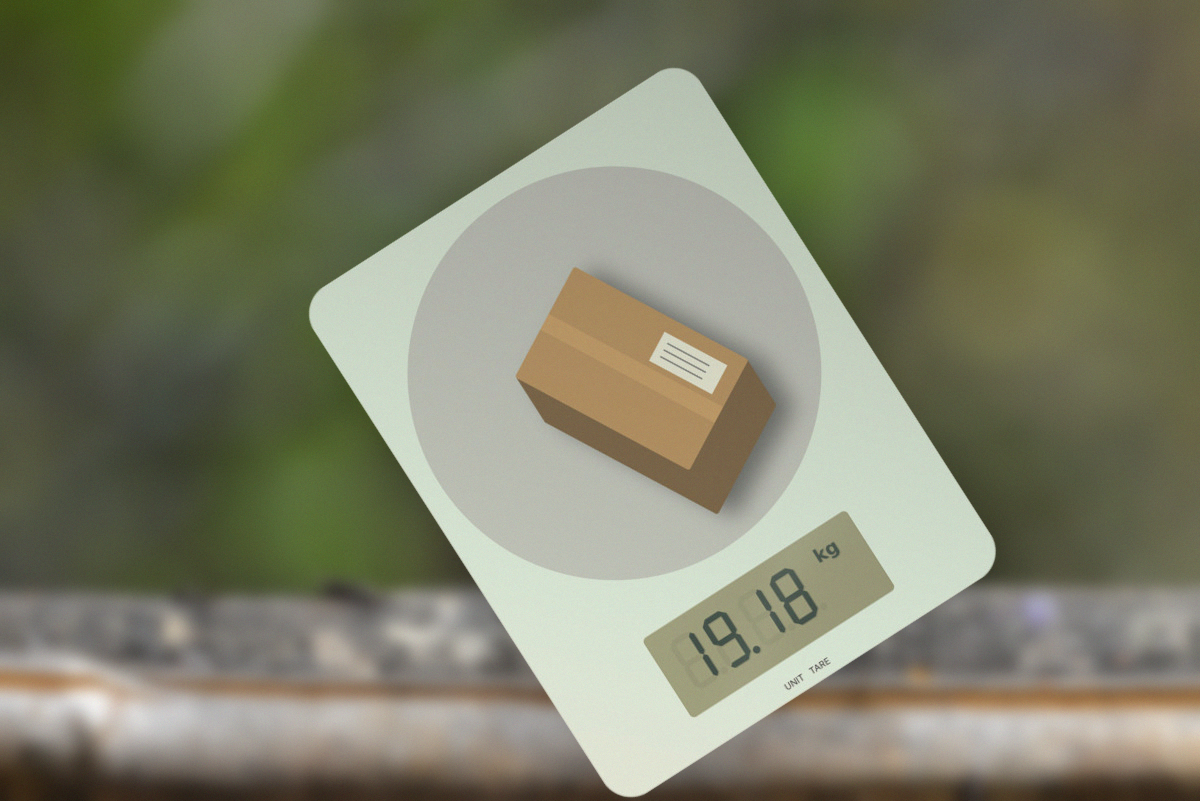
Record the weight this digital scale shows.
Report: 19.18 kg
